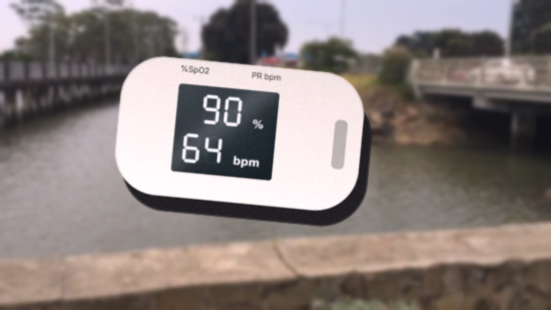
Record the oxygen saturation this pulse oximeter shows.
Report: 90 %
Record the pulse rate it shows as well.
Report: 64 bpm
